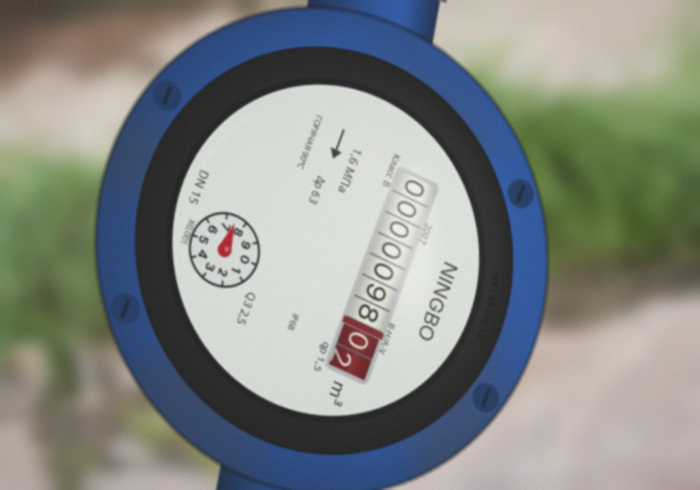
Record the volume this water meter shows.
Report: 98.017 m³
